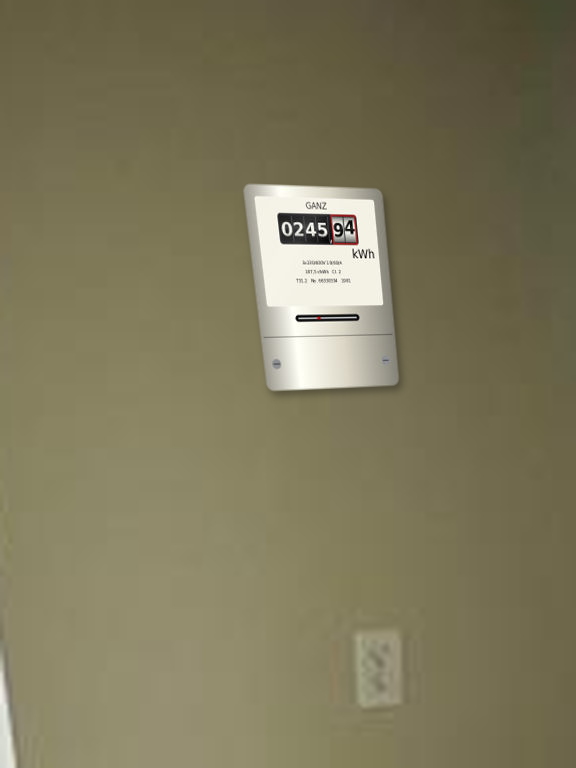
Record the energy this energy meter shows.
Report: 245.94 kWh
